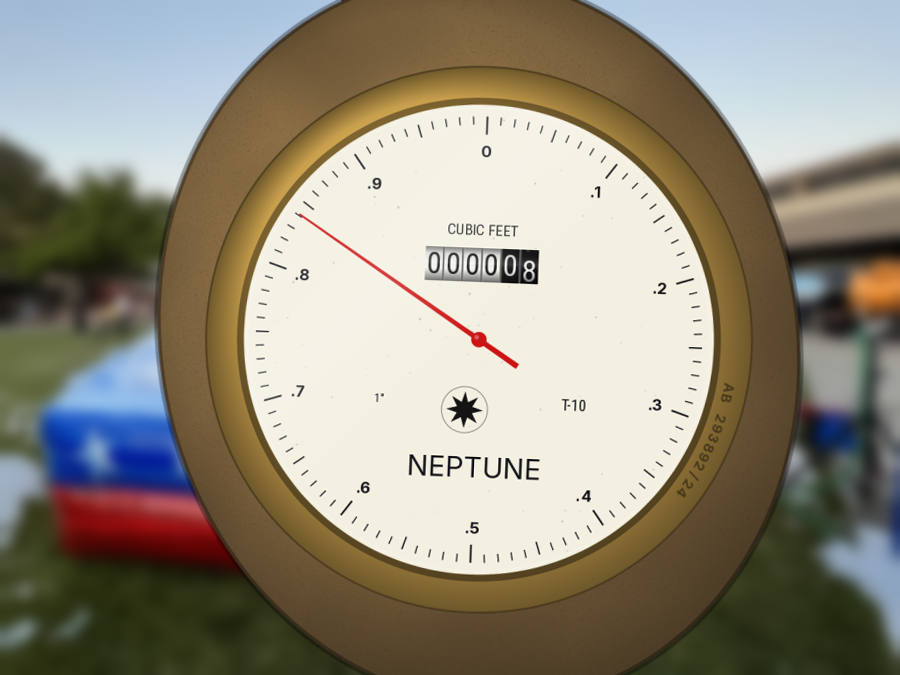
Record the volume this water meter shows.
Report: 7.84 ft³
